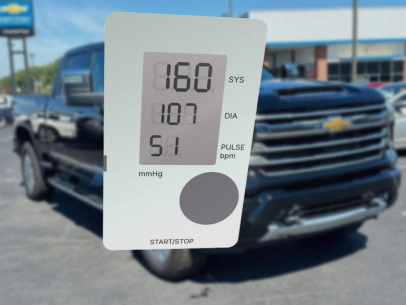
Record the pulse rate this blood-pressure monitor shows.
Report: 51 bpm
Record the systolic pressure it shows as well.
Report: 160 mmHg
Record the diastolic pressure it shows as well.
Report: 107 mmHg
